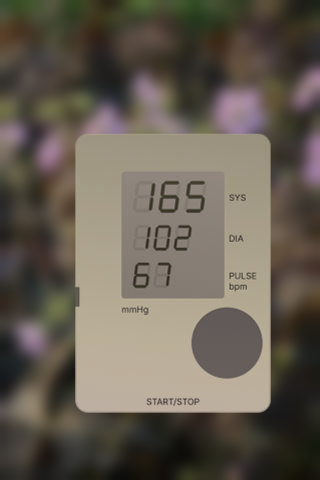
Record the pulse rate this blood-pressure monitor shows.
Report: 67 bpm
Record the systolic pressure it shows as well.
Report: 165 mmHg
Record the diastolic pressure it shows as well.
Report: 102 mmHg
